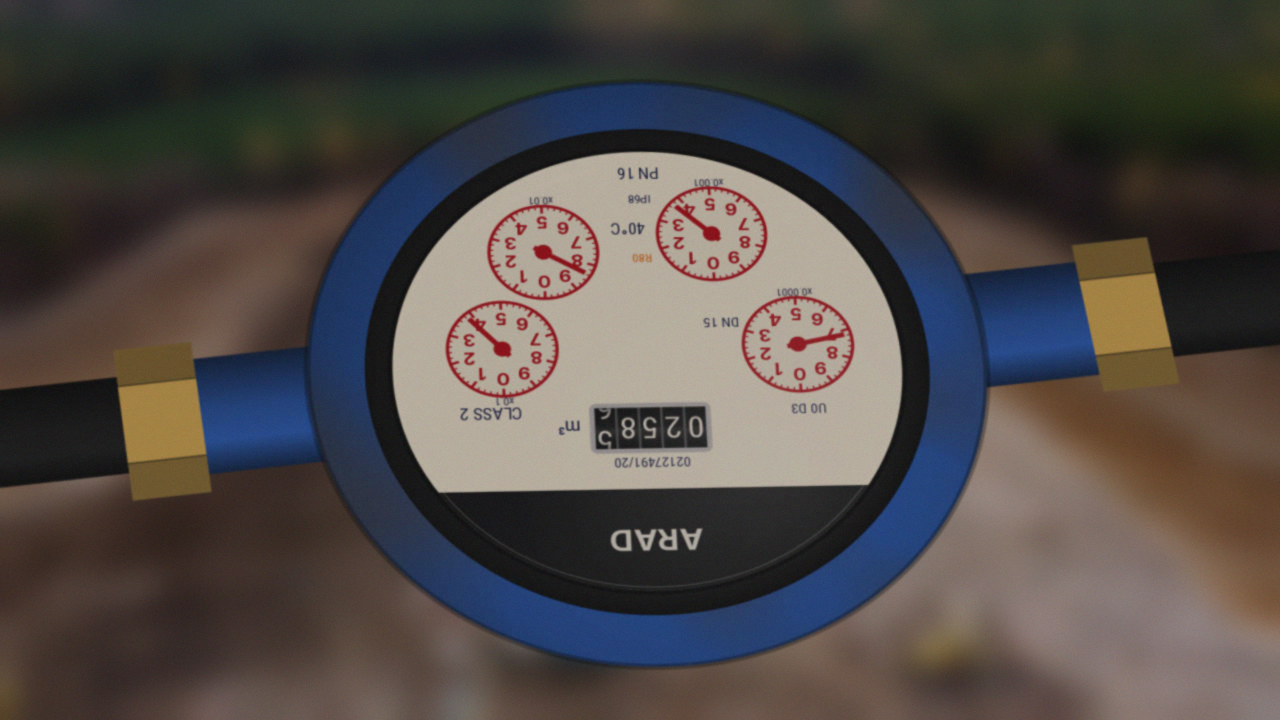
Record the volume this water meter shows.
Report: 2585.3837 m³
